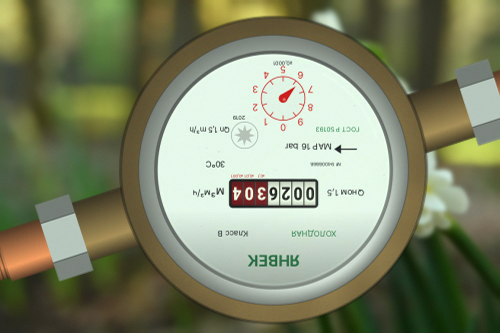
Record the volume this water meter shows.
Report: 26.3046 m³
